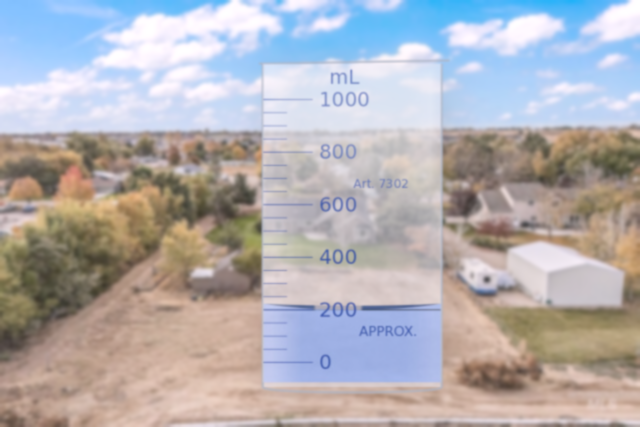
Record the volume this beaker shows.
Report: 200 mL
